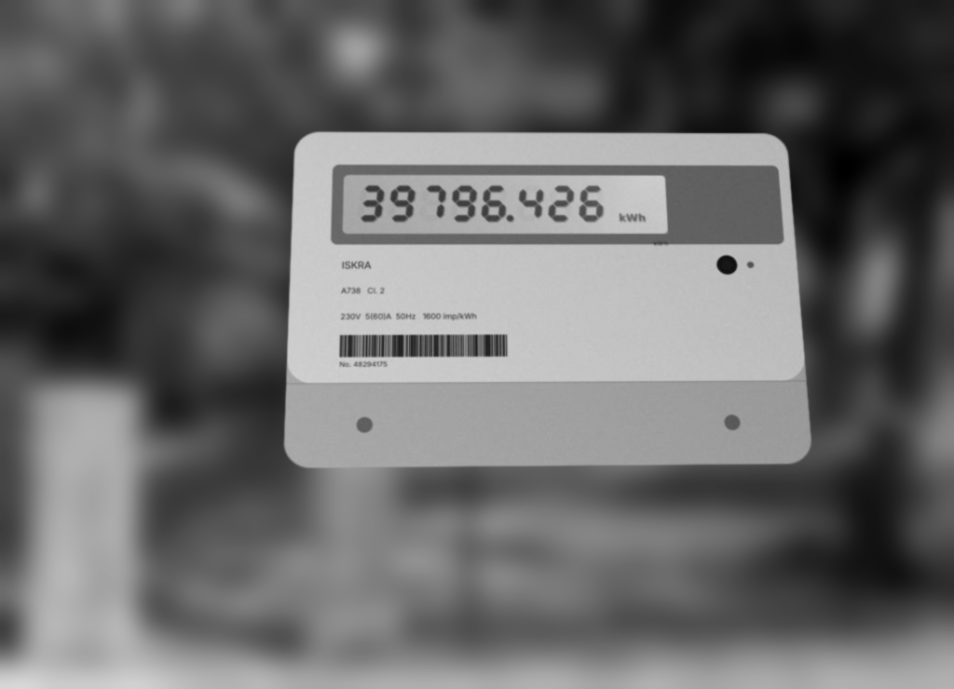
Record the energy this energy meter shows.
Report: 39796.426 kWh
